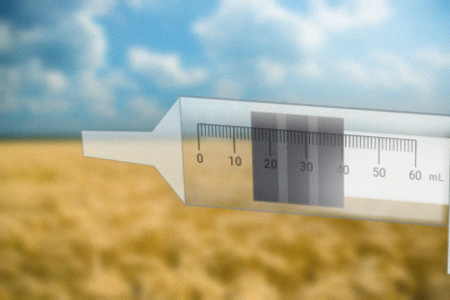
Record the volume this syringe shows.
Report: 15 mL
